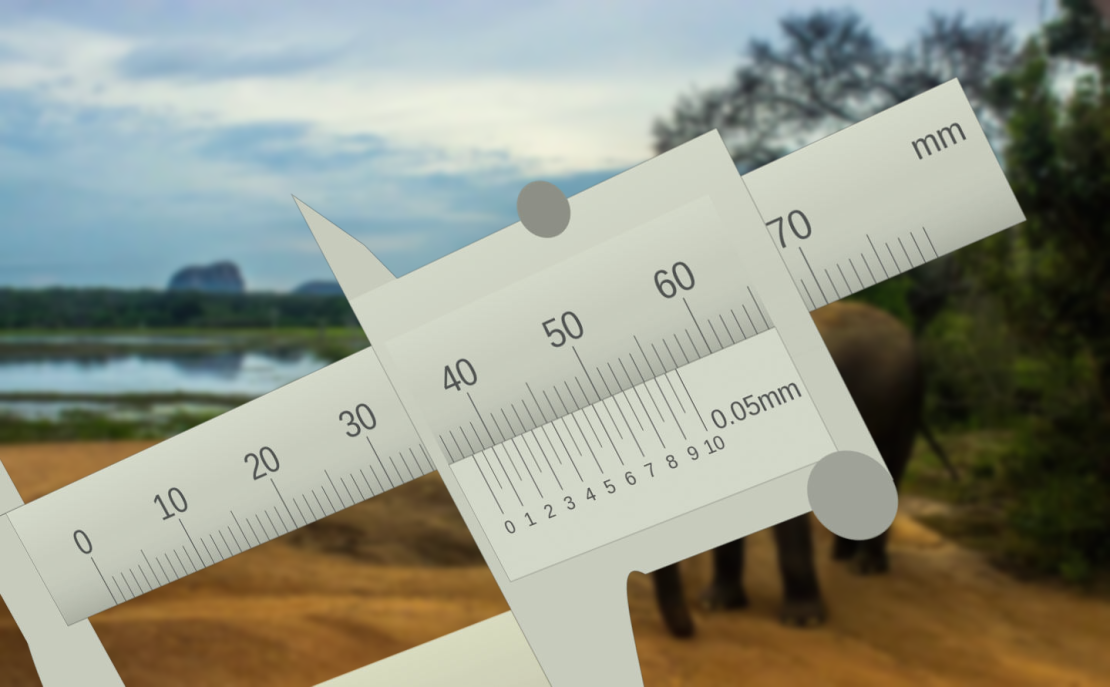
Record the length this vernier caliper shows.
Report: 37.8 mm
